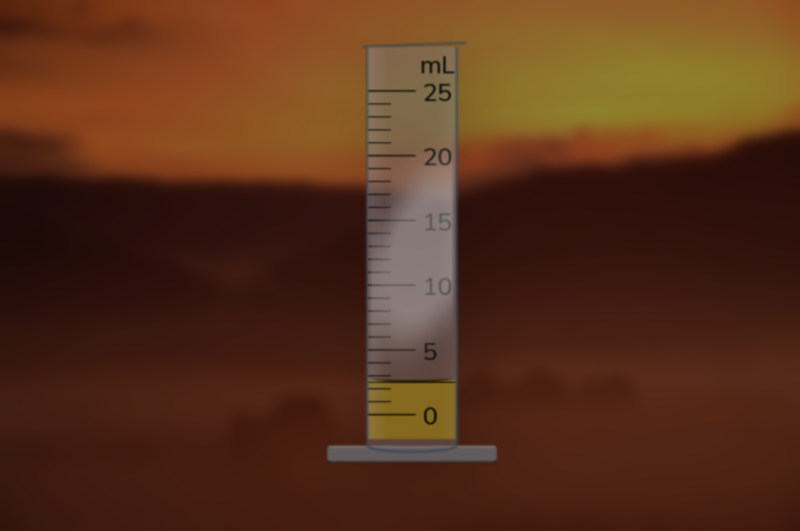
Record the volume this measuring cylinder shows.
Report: 2.5 mL
